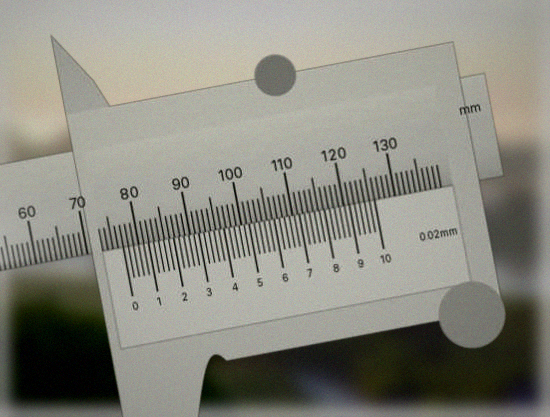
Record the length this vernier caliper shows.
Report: 77.0 mm
